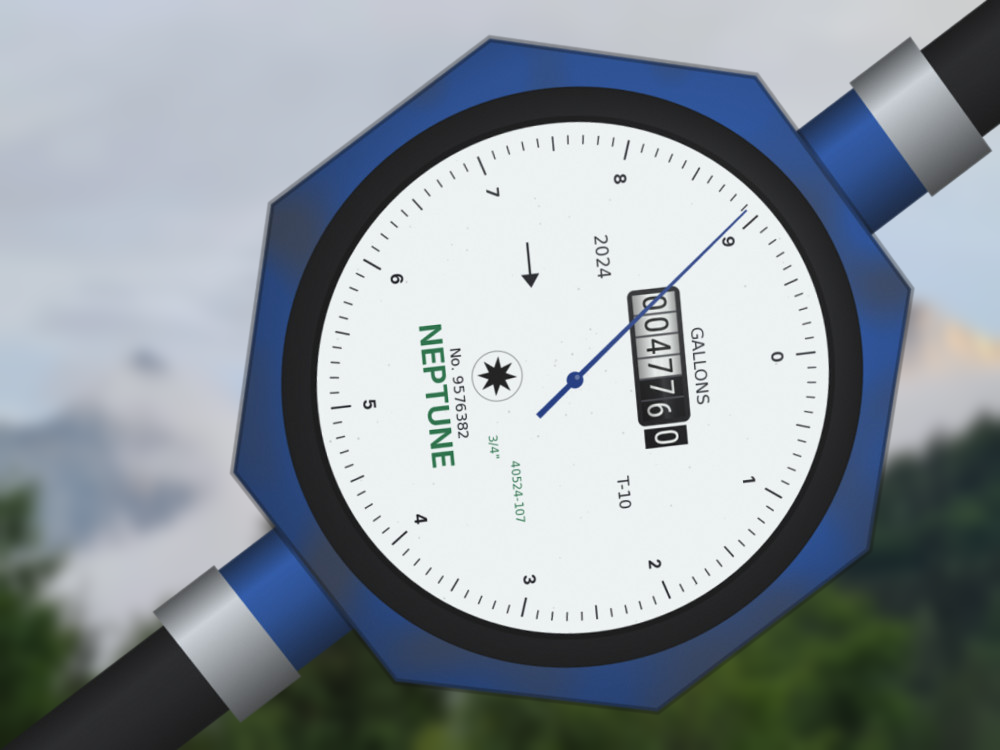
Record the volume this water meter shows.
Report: 47758.9 gal
